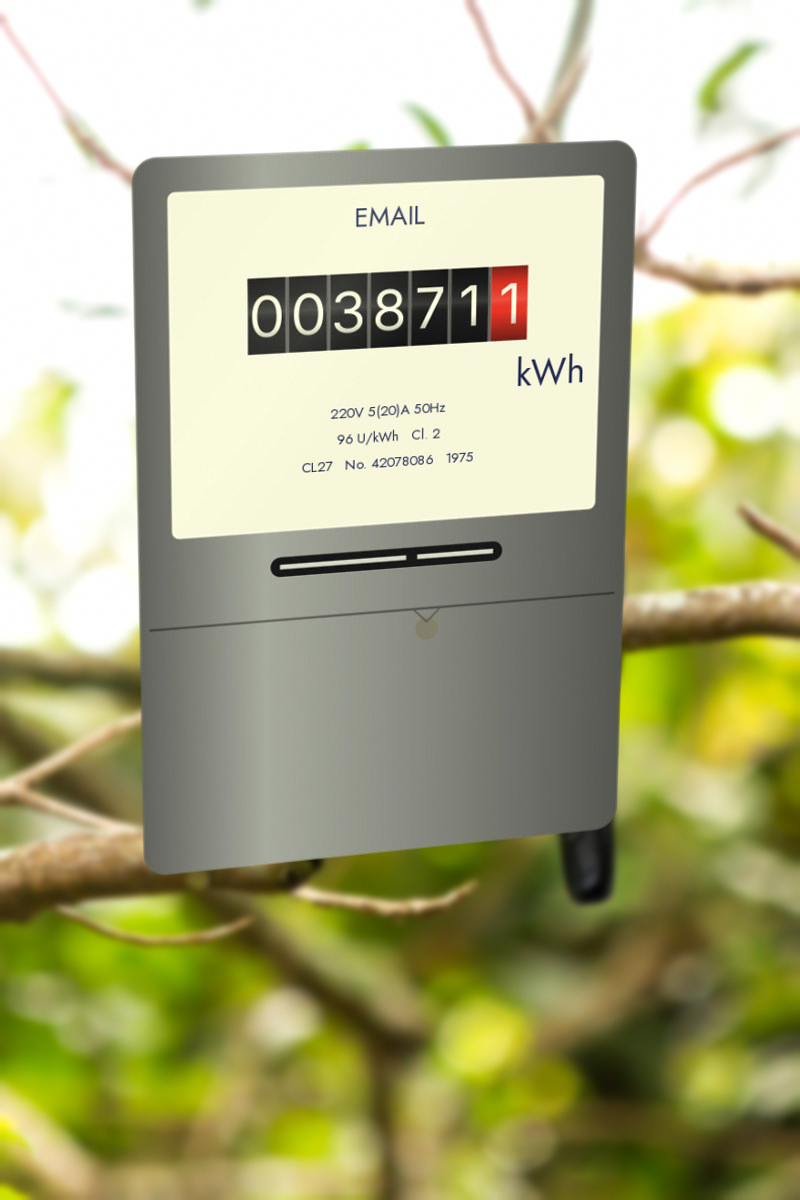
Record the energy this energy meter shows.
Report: 3871.1 kWh
